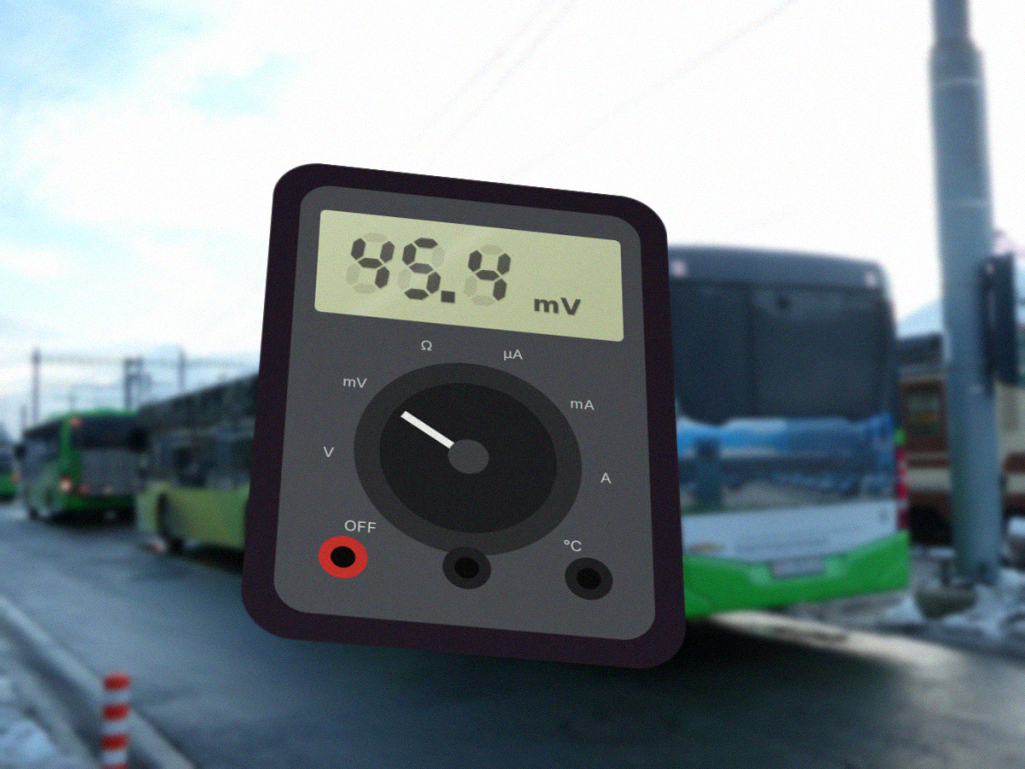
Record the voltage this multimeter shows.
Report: 45.4 mV
